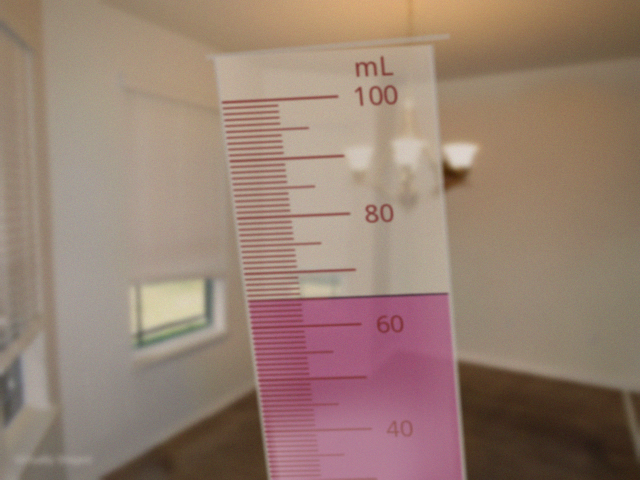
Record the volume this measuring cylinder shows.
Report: 65 mL
